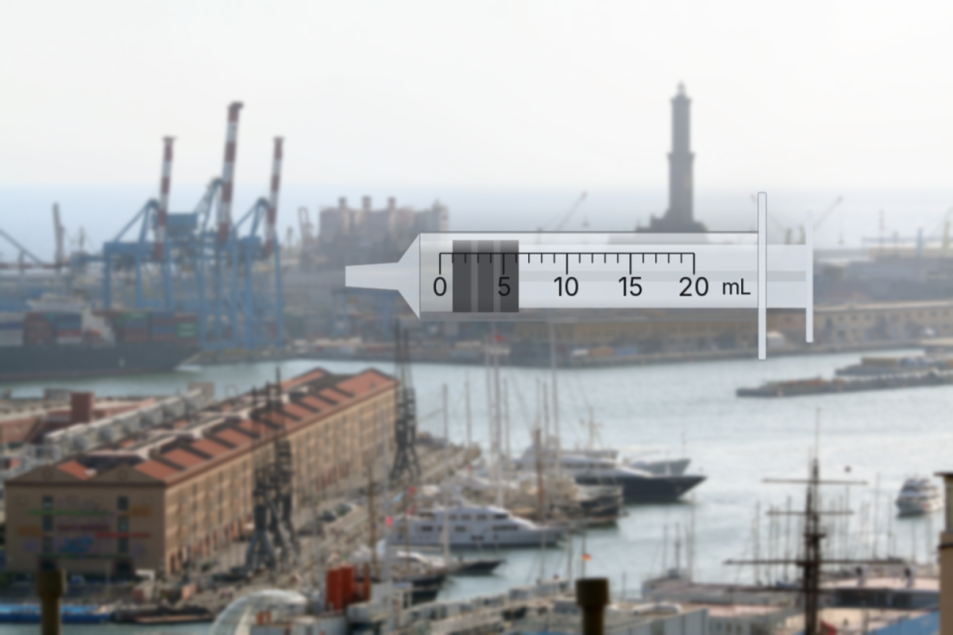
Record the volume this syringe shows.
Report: 1 mL
